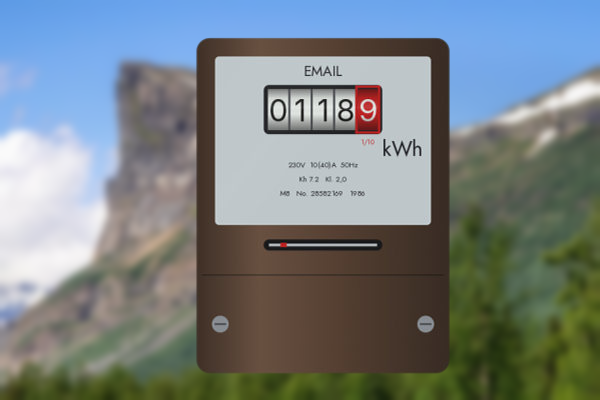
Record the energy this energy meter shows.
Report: 118.9 kWh
